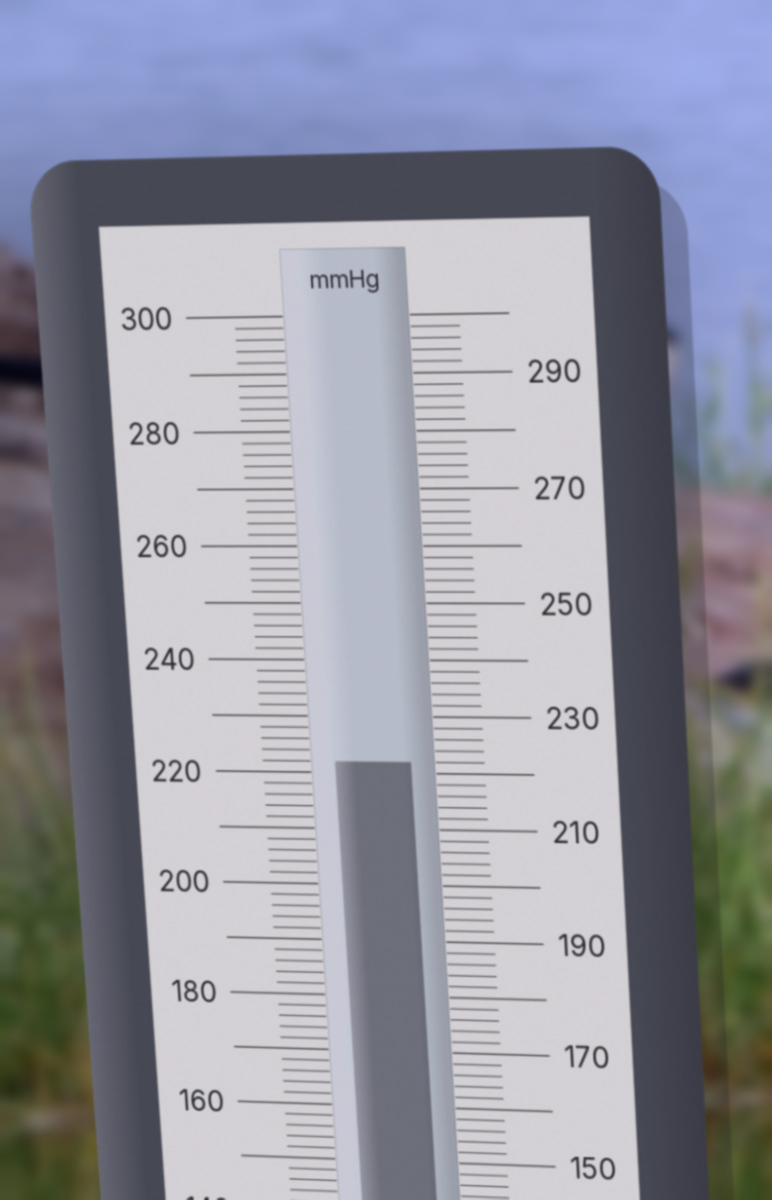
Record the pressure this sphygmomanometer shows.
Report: 222 mmHg
